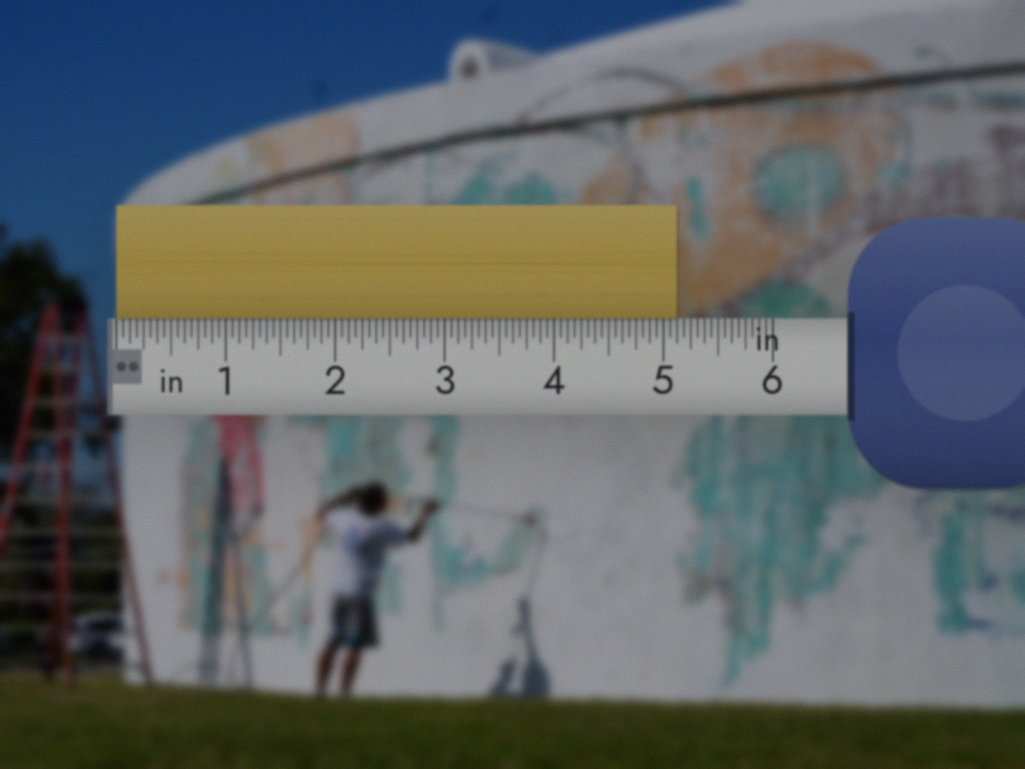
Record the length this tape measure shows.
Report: 5.125 in
